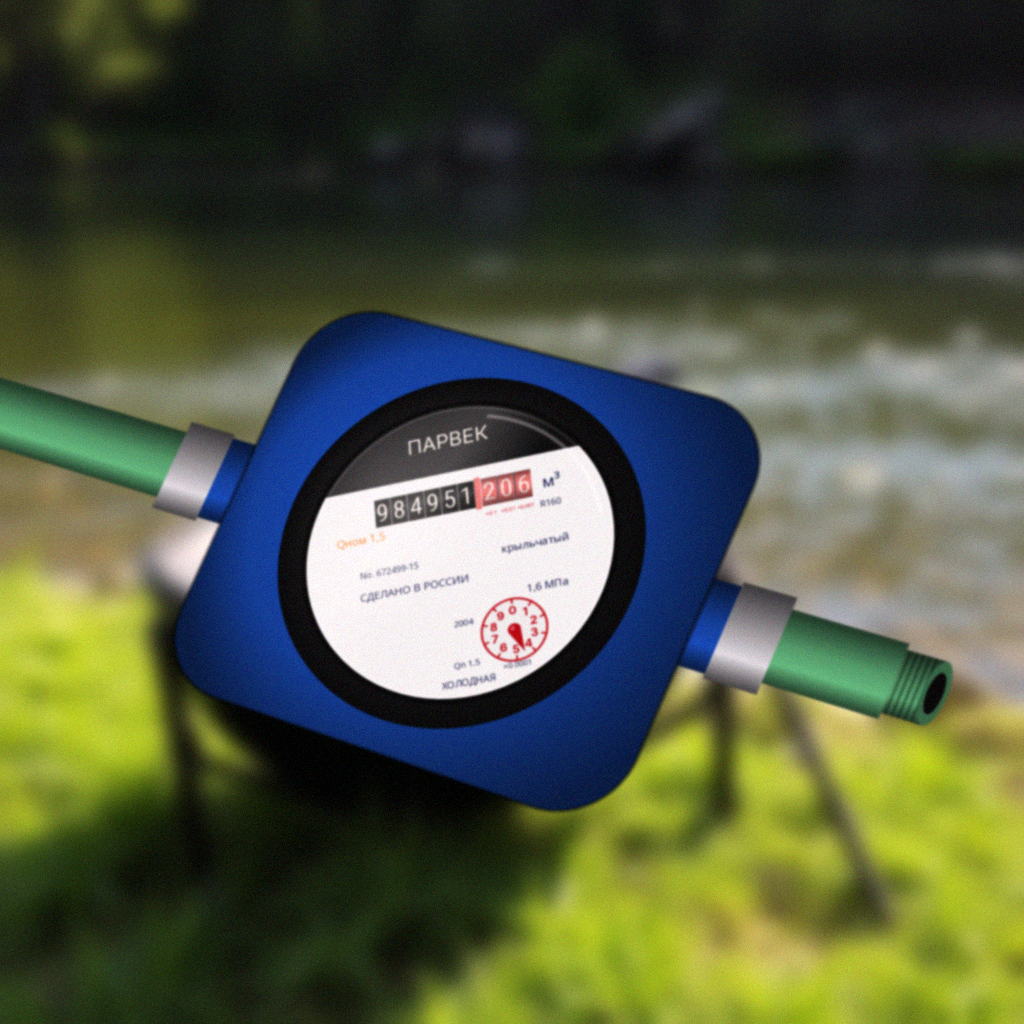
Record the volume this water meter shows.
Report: 984951.2064 m³
